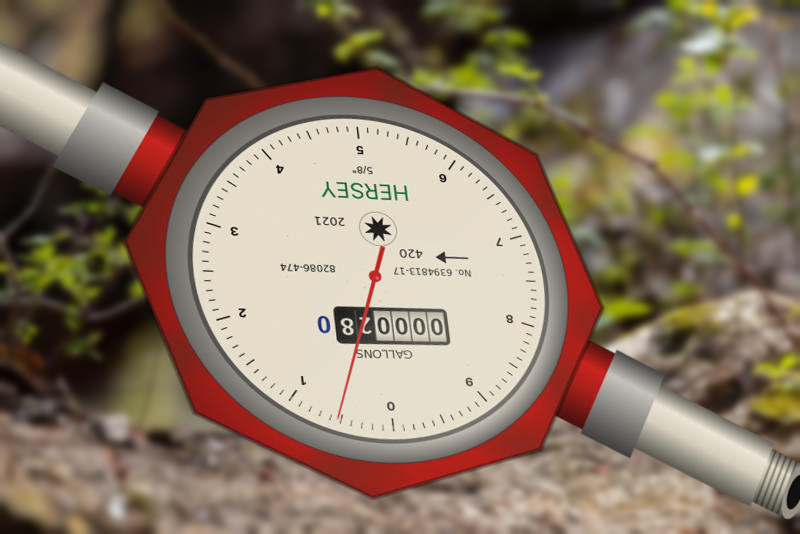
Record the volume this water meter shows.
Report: 280.5 gal
